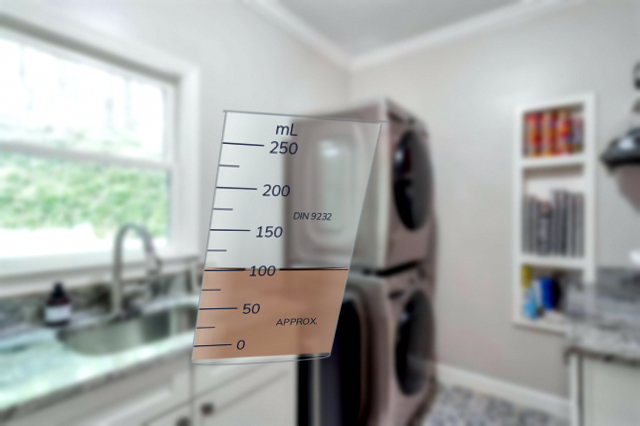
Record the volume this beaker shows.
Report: 100 mL
